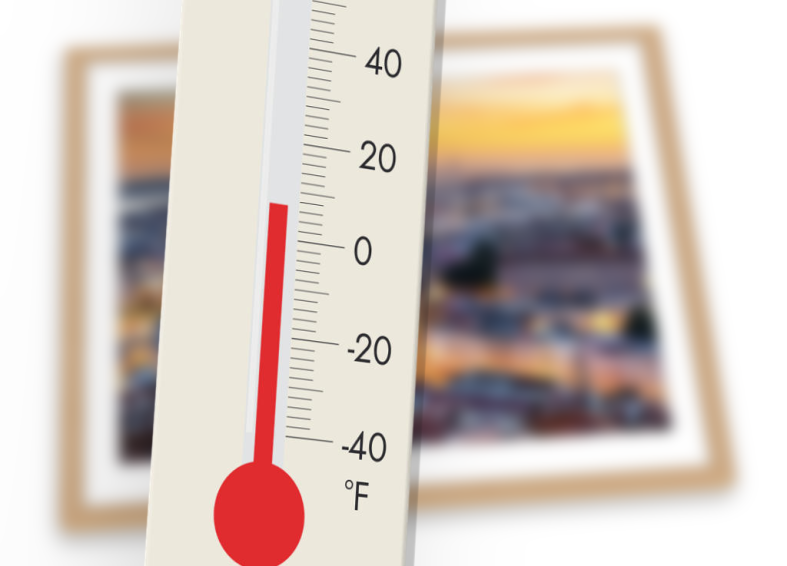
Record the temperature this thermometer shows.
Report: 7 °F
